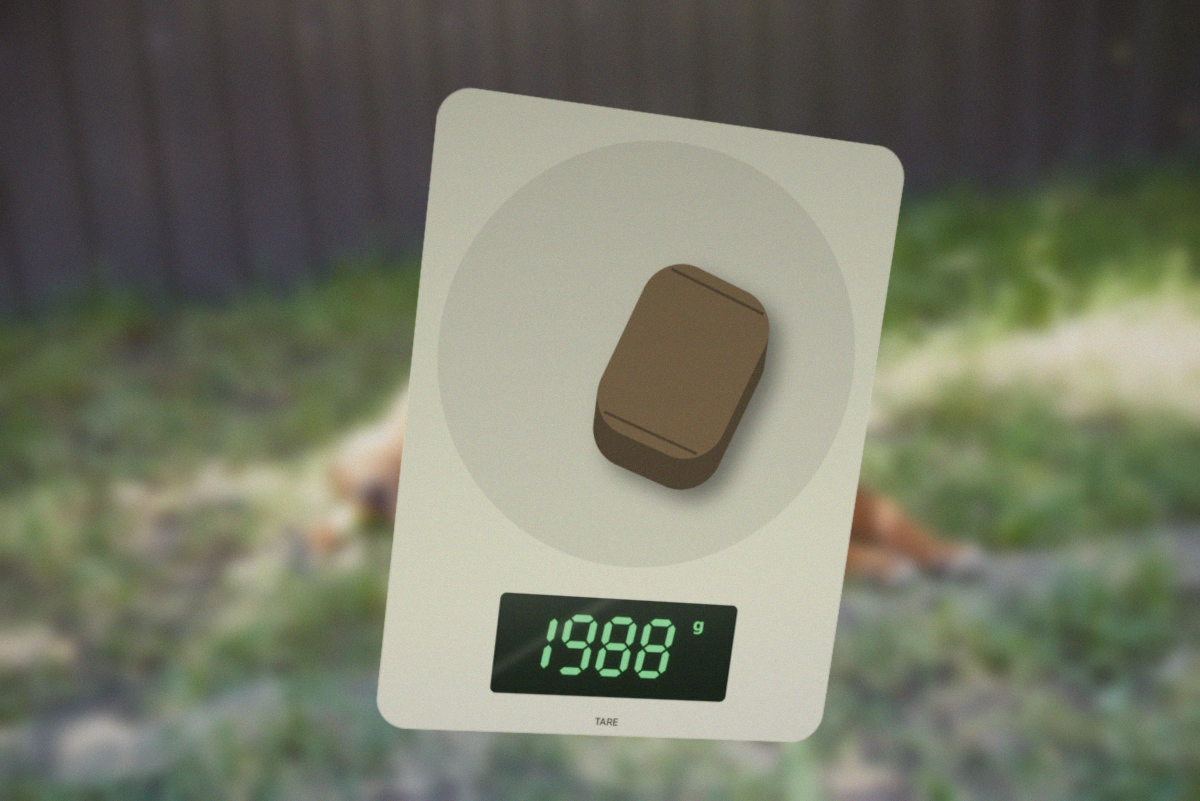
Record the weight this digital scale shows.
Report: 1988 g
